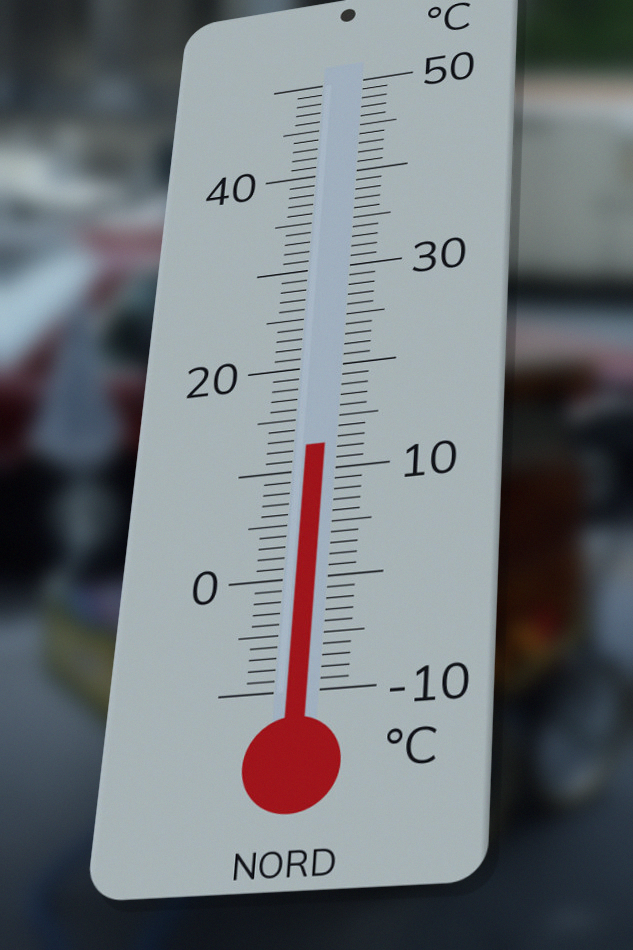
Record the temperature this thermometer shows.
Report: 12.5 °C
